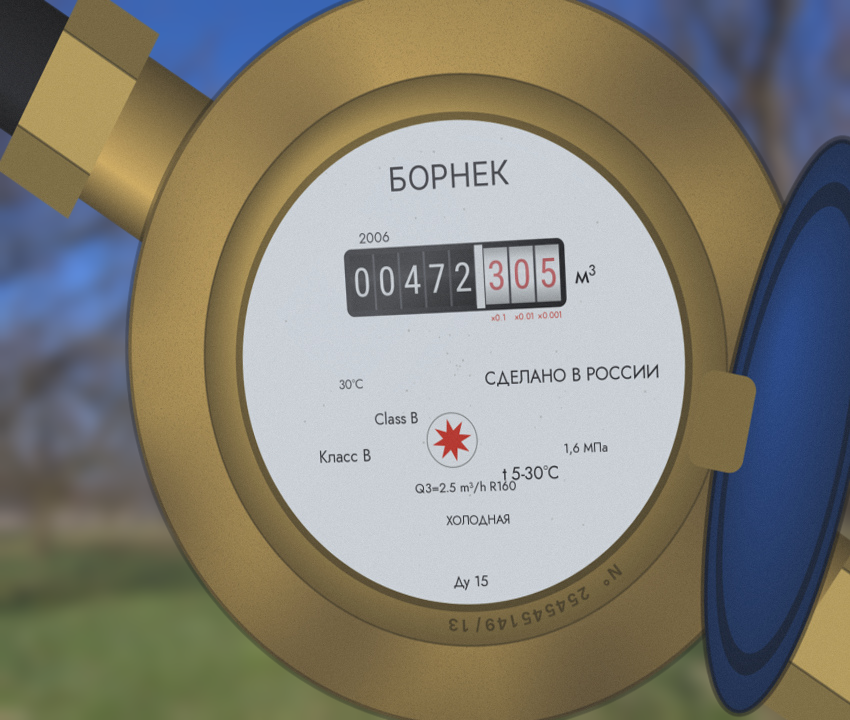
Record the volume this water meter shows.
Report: 472.305 m³
